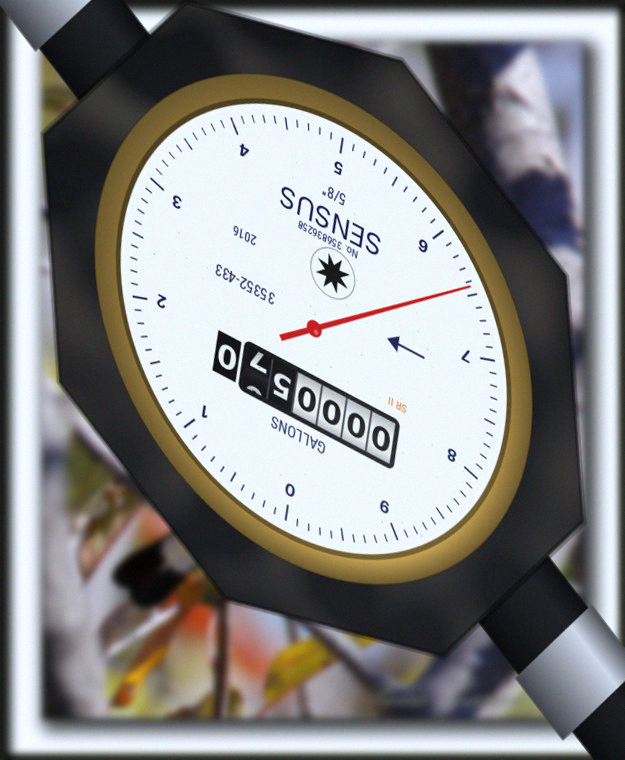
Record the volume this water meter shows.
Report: 566.4 gal
